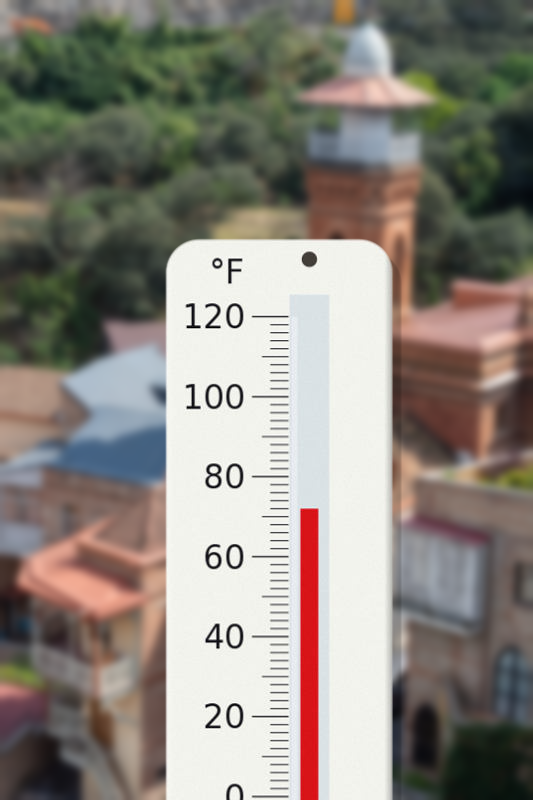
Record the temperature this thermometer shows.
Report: 72 °F
